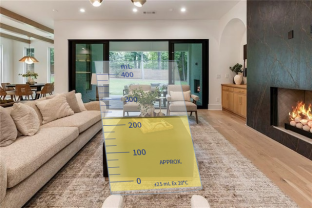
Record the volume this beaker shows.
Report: 225 mL
